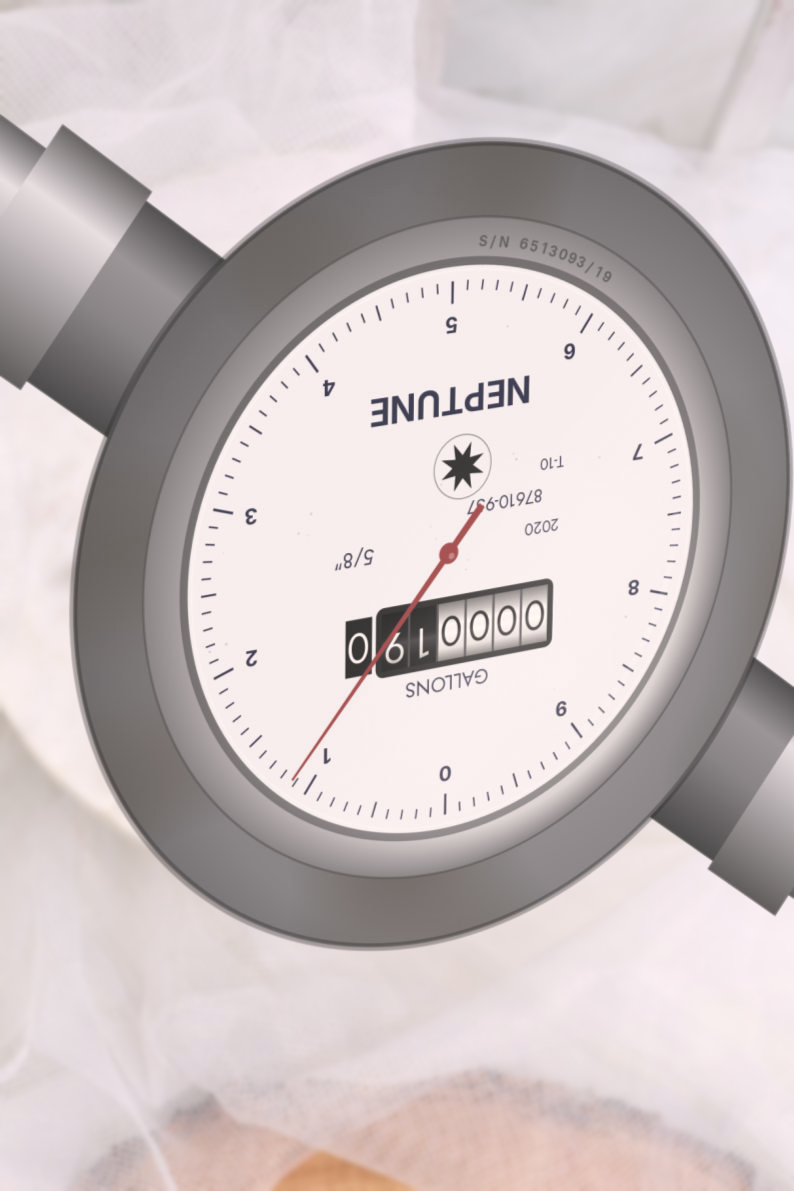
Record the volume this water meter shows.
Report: 191.1 gal
